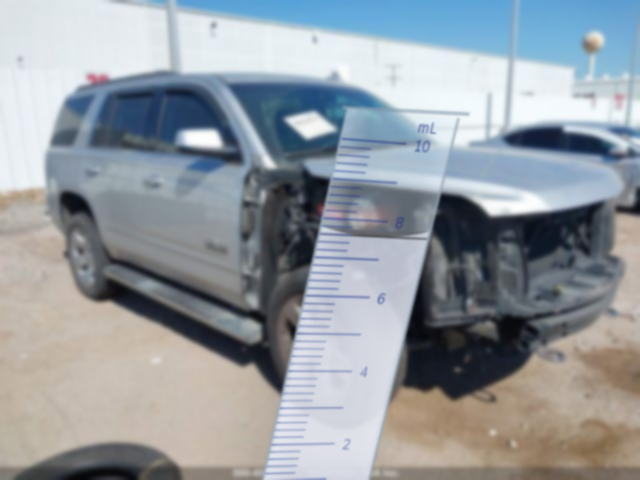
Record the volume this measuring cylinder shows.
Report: 7.6 mL
